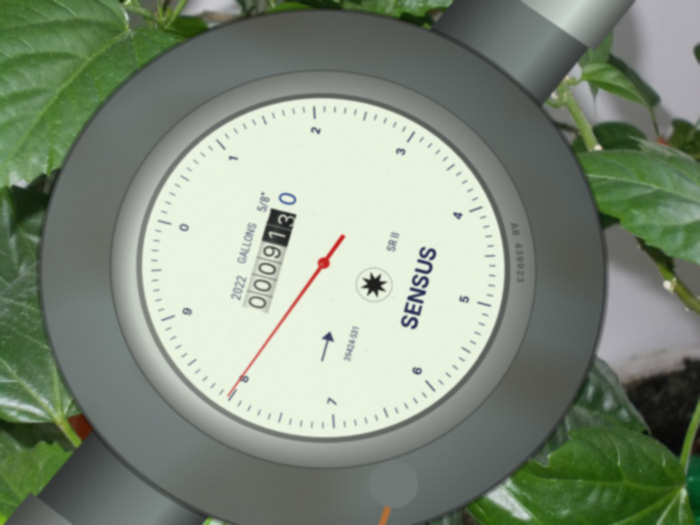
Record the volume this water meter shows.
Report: 9128.0 gal
